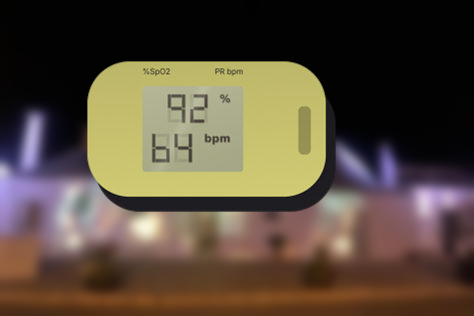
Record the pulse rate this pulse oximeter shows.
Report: 64 bpm
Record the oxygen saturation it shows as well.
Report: 92 %
